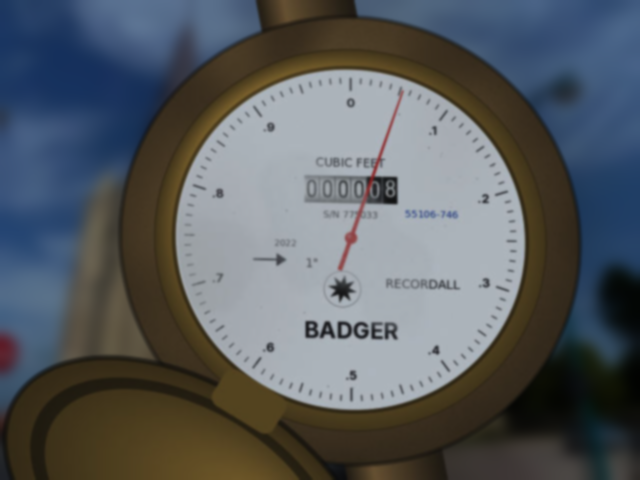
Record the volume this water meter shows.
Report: 8.05 ft³
